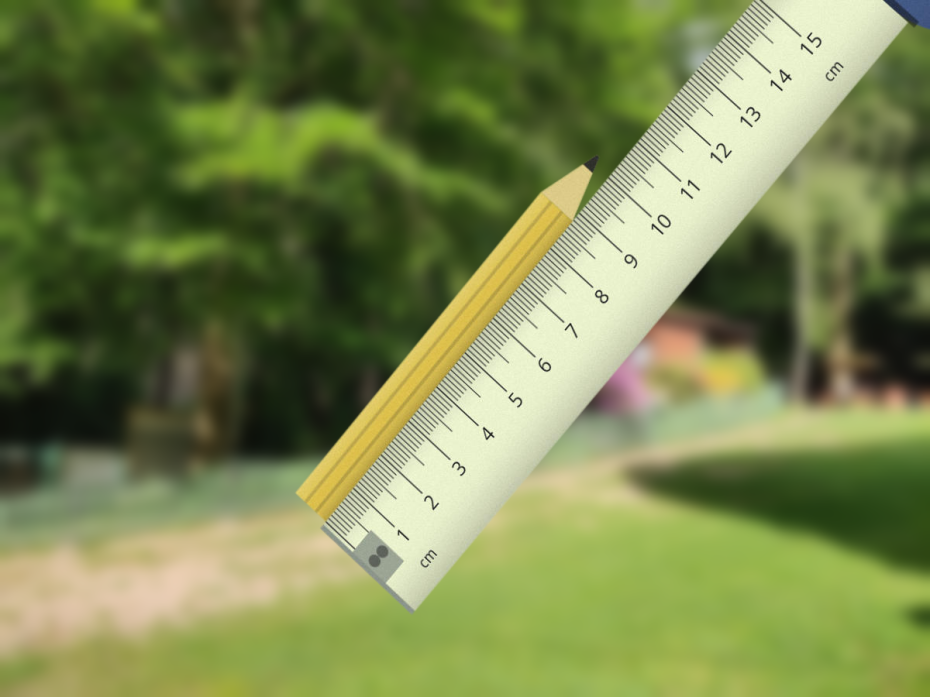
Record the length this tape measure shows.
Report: 10.2 cm
